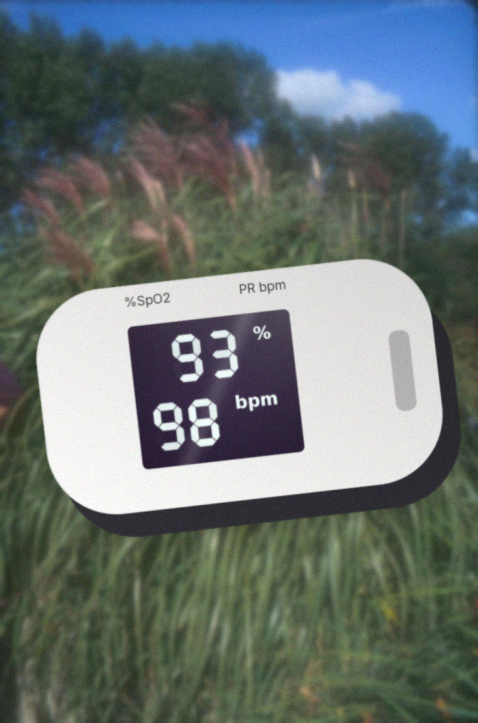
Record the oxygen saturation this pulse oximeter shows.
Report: 93 %
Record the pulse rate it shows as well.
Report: 98 bpm
